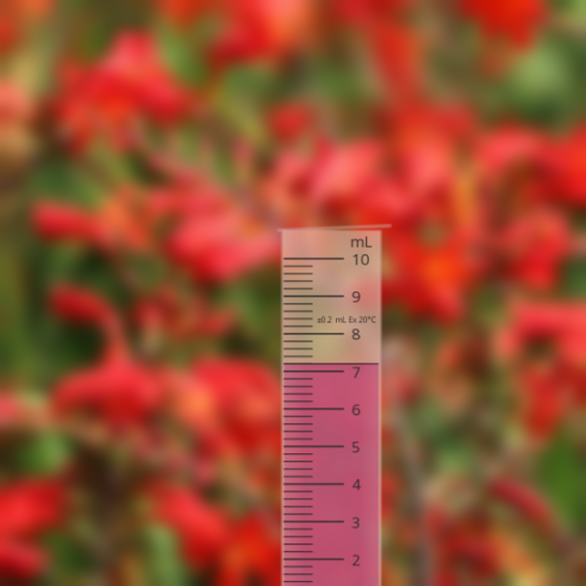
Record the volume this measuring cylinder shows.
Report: 7.2 mL
